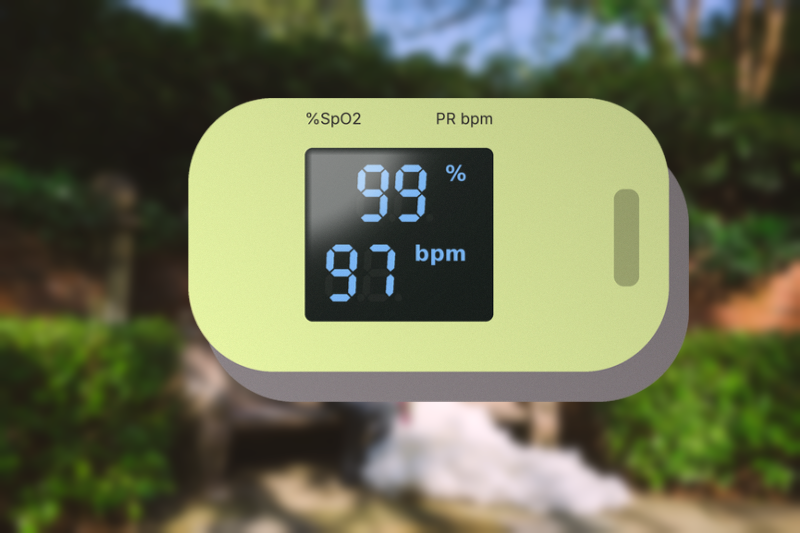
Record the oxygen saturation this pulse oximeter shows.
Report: 99 %
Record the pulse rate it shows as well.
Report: 97 bpm
